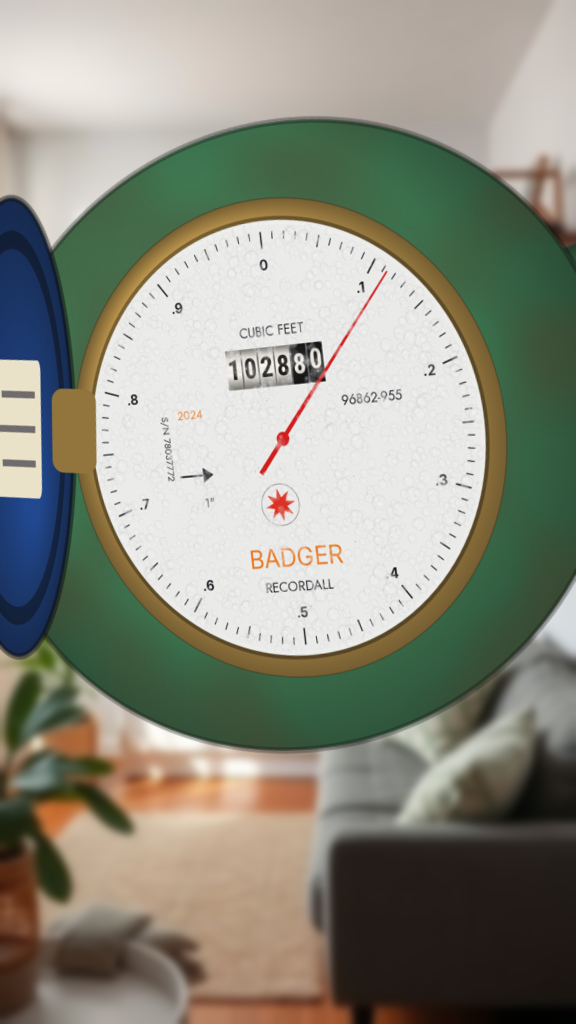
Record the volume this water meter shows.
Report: 102880.11 ft³
